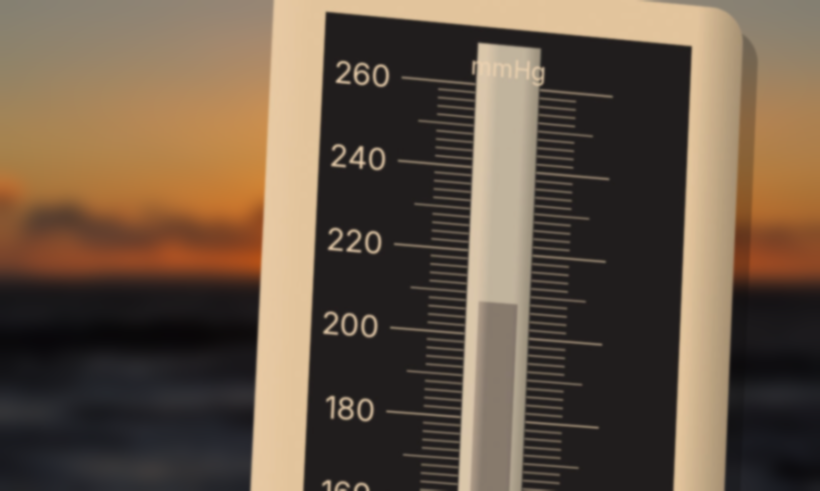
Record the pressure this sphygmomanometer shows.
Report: 208 mmHg
